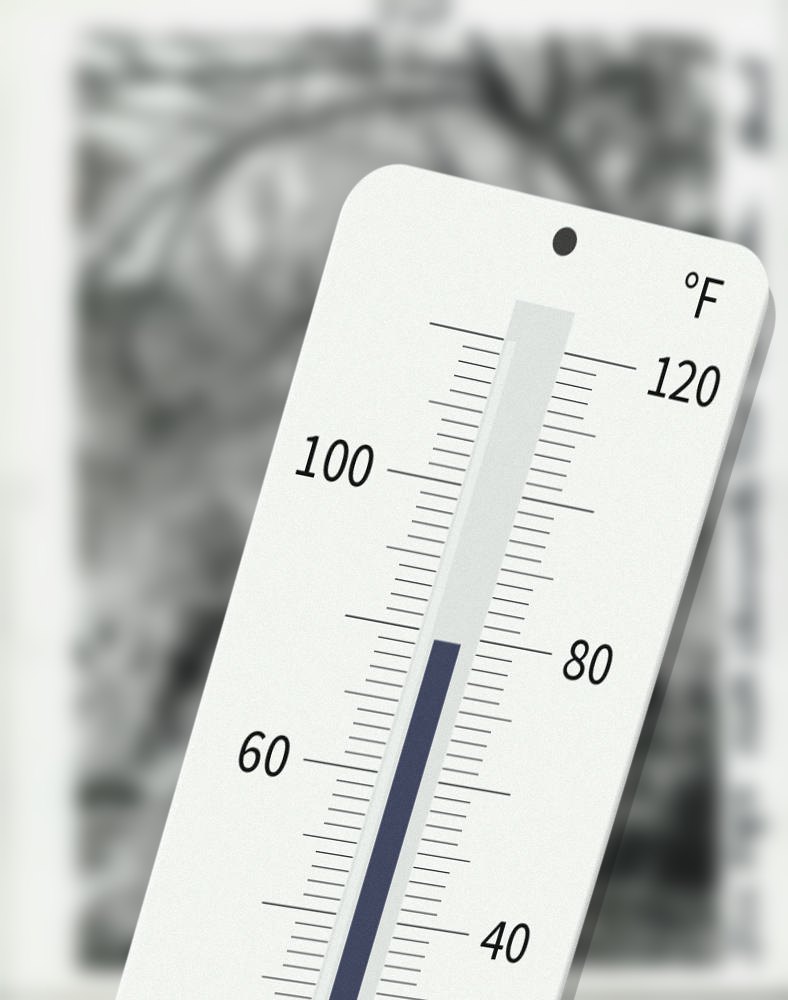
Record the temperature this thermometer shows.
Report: 79 °F
